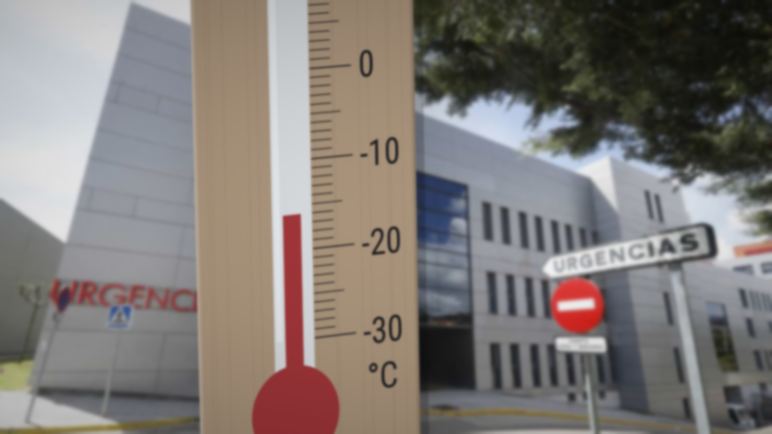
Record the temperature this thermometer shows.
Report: -16 °C
